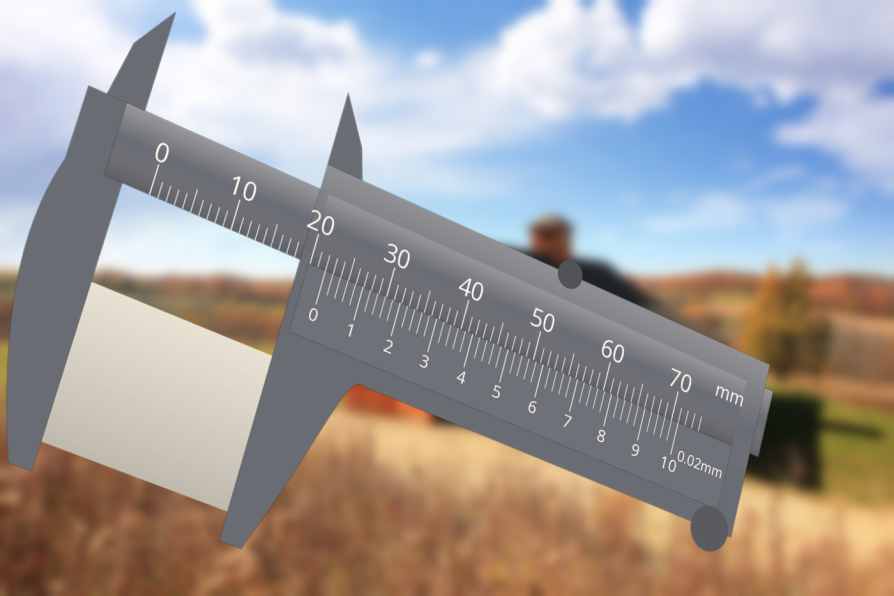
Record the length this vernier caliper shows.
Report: 22.0 mm
